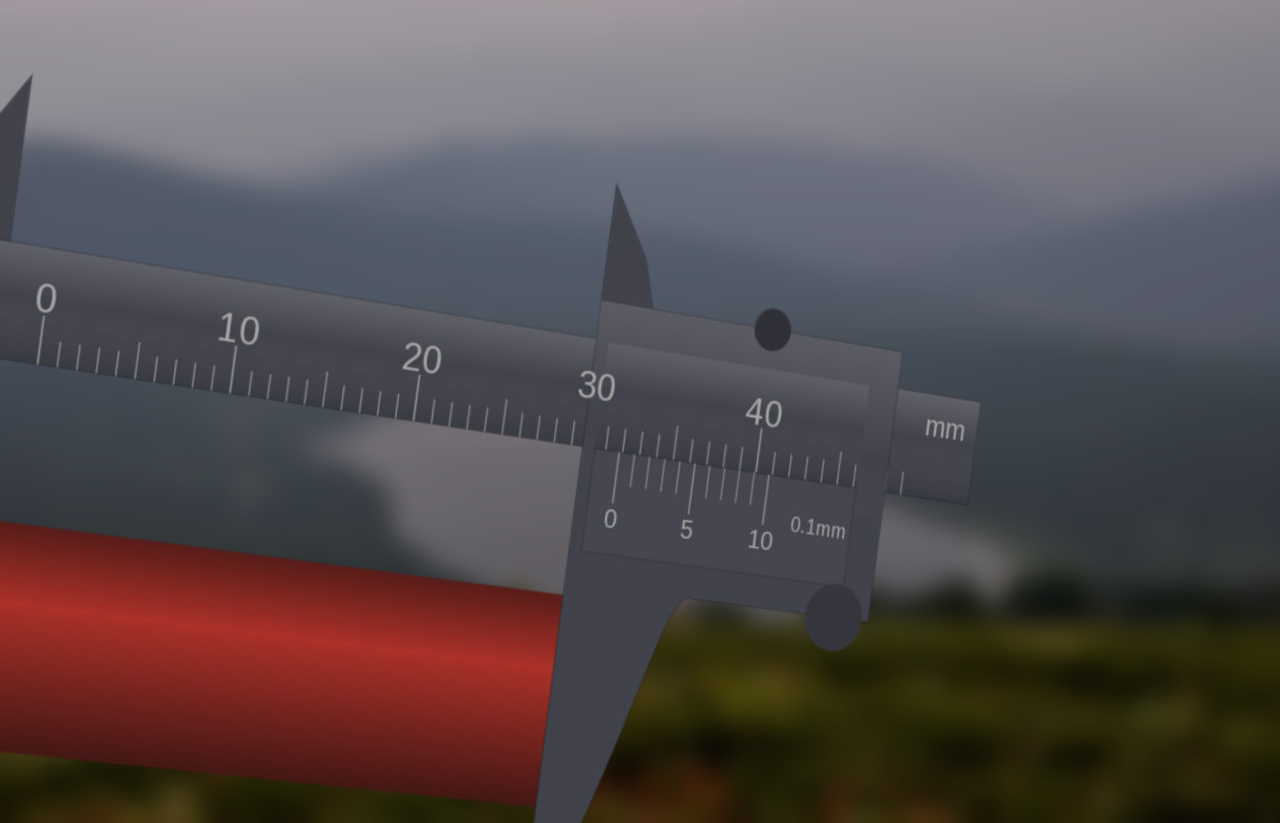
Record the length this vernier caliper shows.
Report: 31.8 mm
